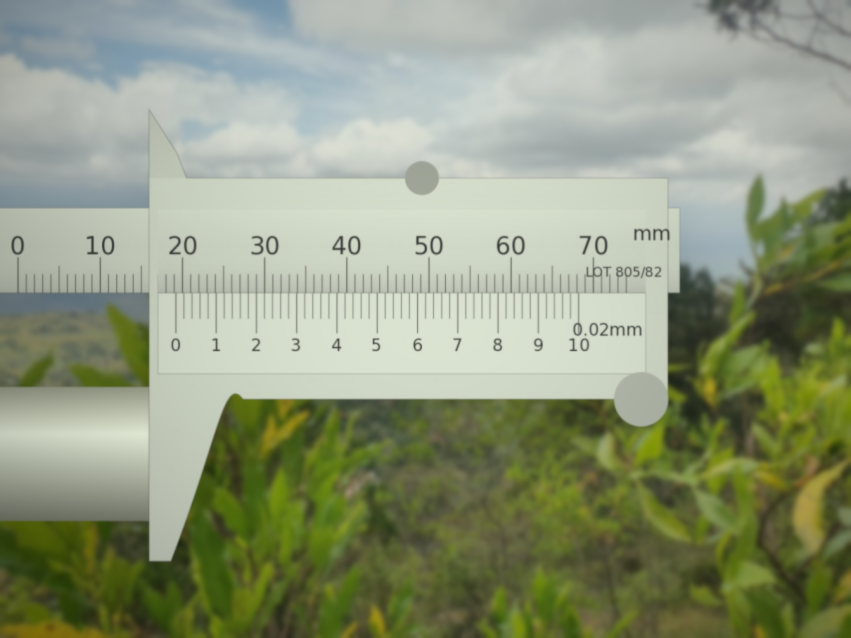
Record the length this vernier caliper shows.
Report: 19.2 mm
